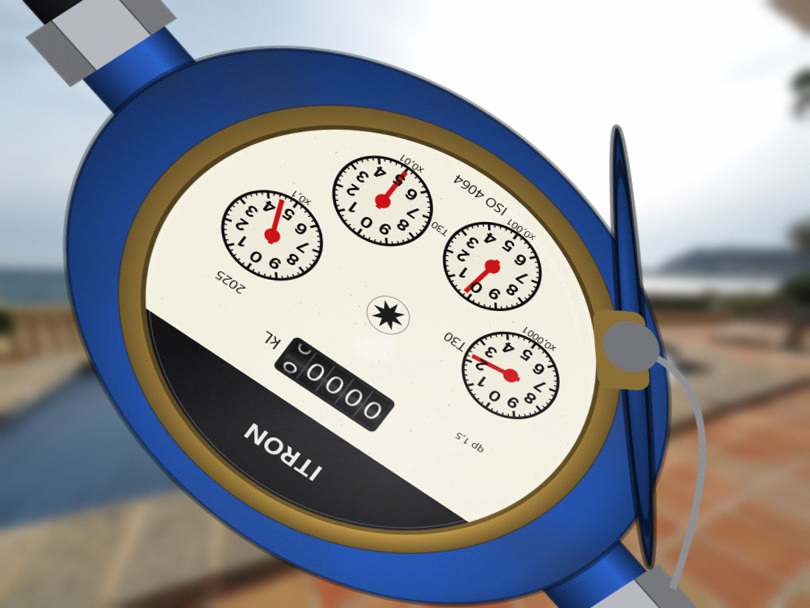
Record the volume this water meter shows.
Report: 8.4502 kL
